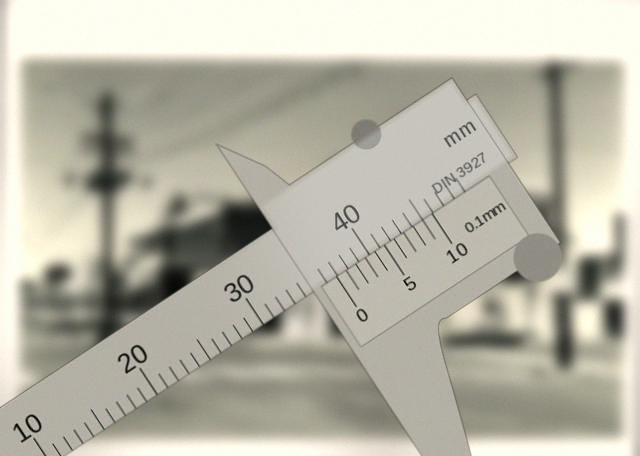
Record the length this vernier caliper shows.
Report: 36.9 mm
